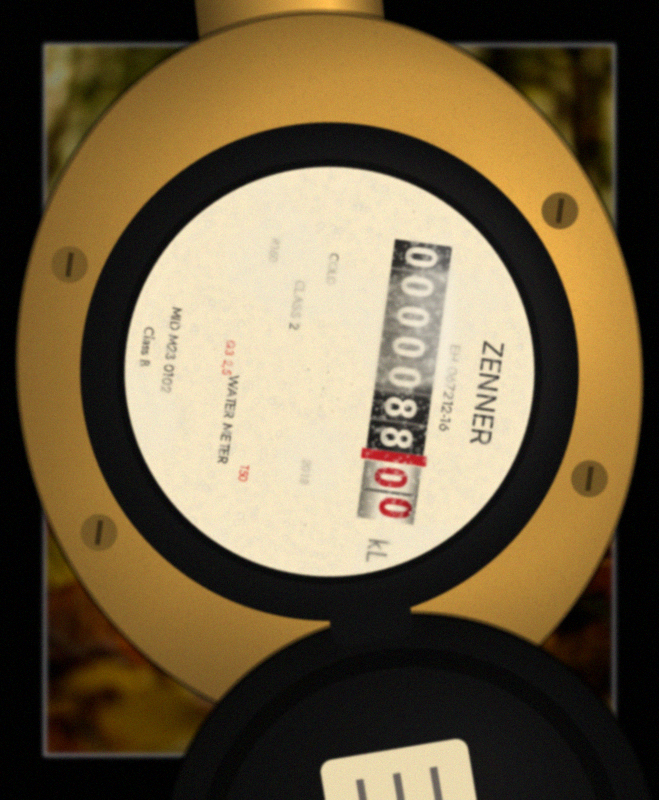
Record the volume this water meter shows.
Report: 88.00 kL
